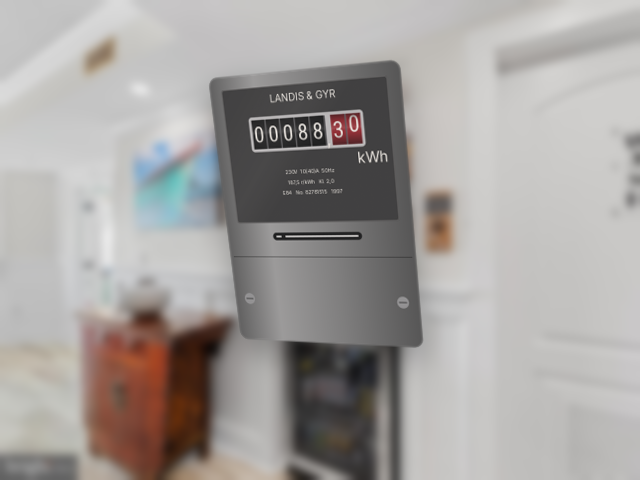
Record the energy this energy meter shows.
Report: 88.30 kWh
